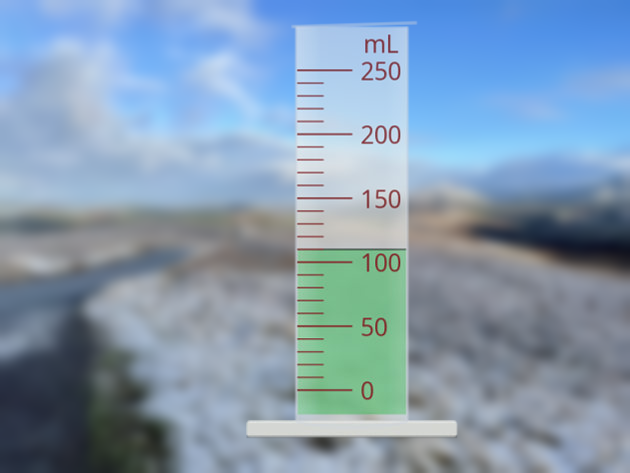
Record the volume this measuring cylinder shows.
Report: 110 mL
